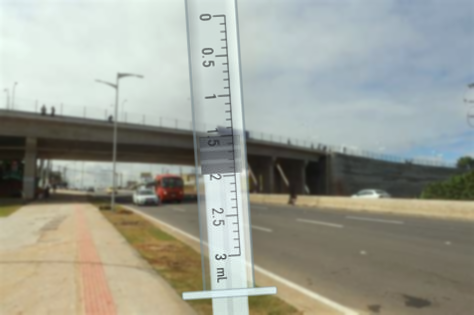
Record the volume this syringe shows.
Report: 1.5 mL
